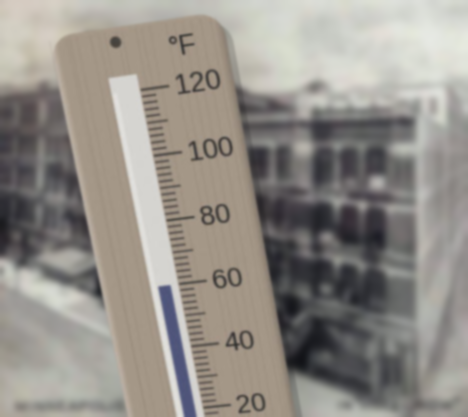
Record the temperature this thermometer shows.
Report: 60 °F
